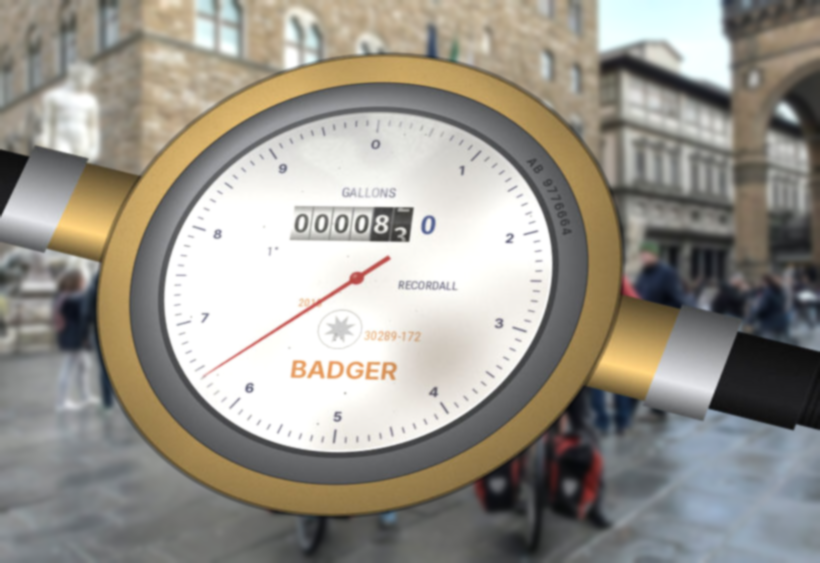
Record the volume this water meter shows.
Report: 826.4 gal
